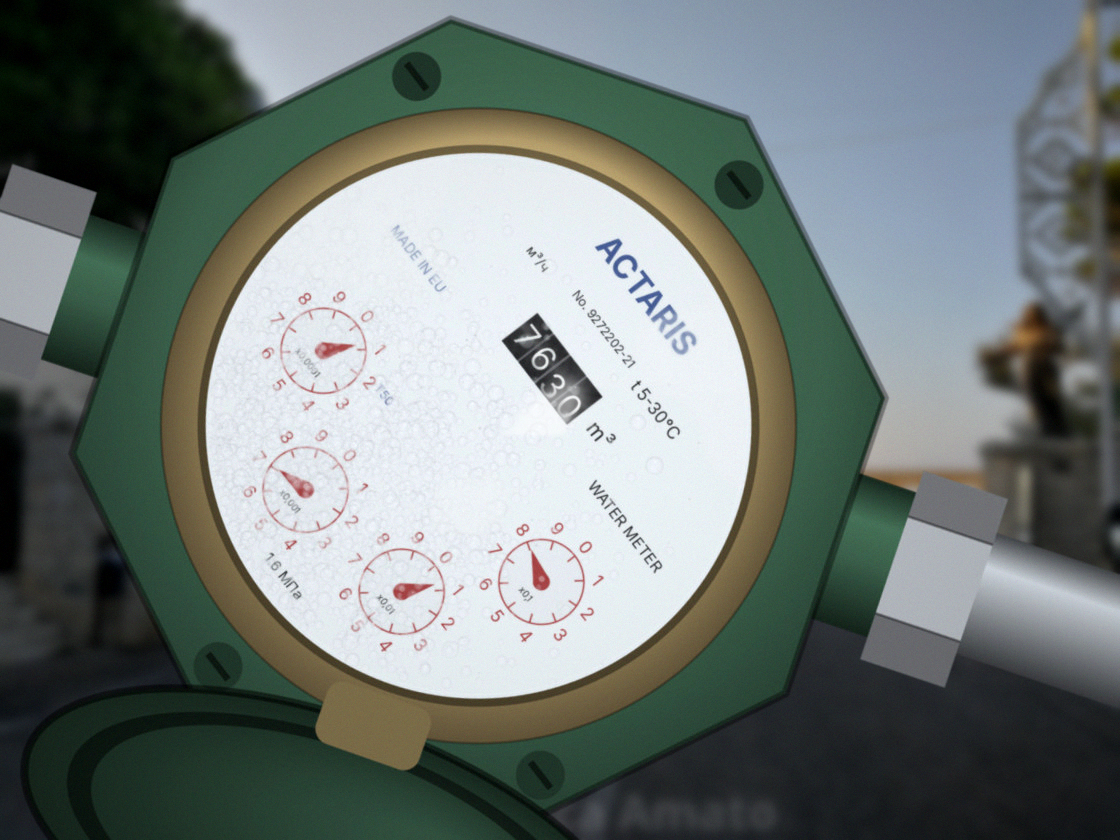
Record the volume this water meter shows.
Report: 7629.8070 m³
